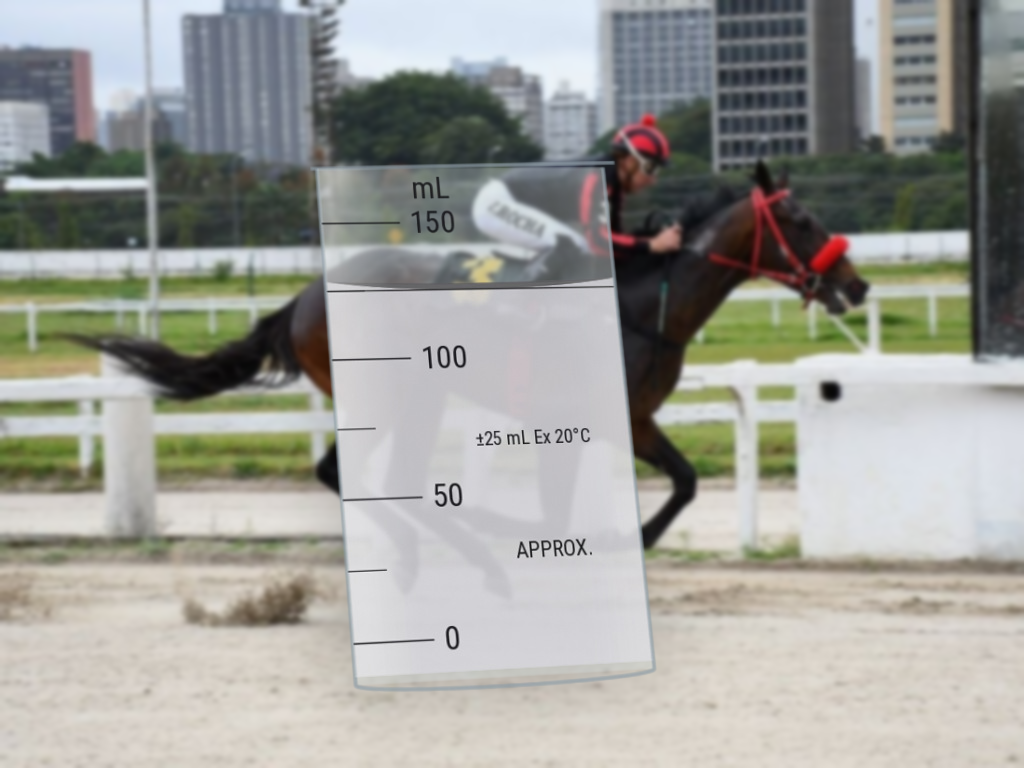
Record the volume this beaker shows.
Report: 125 mL
